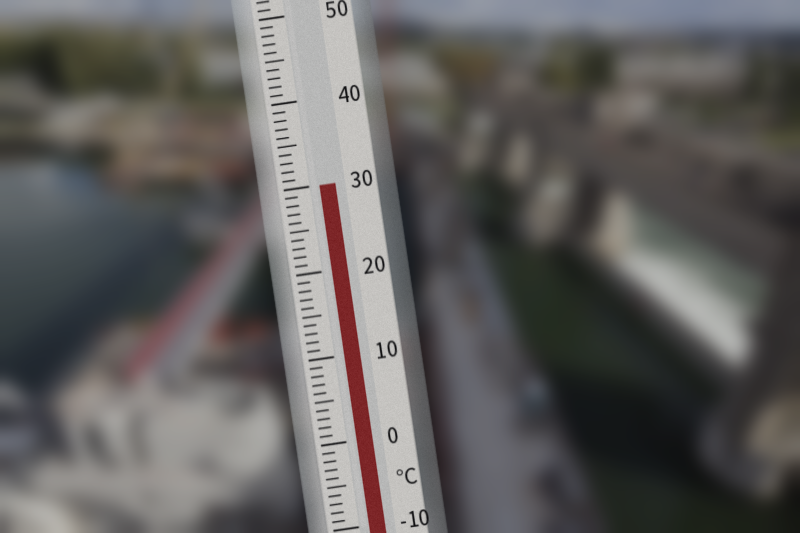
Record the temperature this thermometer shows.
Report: 30 °C
